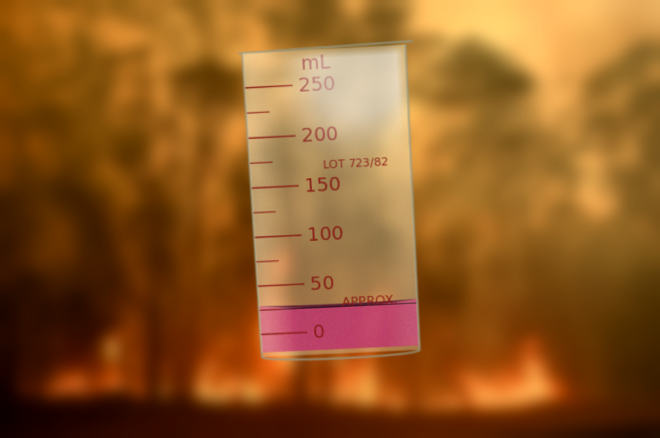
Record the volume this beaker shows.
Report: 25 mL
